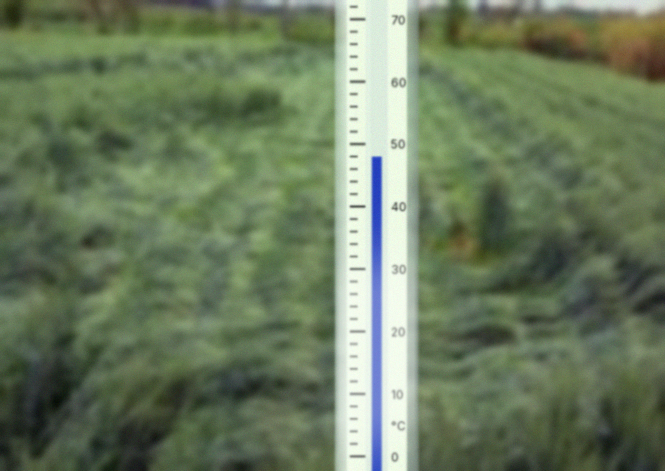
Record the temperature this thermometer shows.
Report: 48 °C
